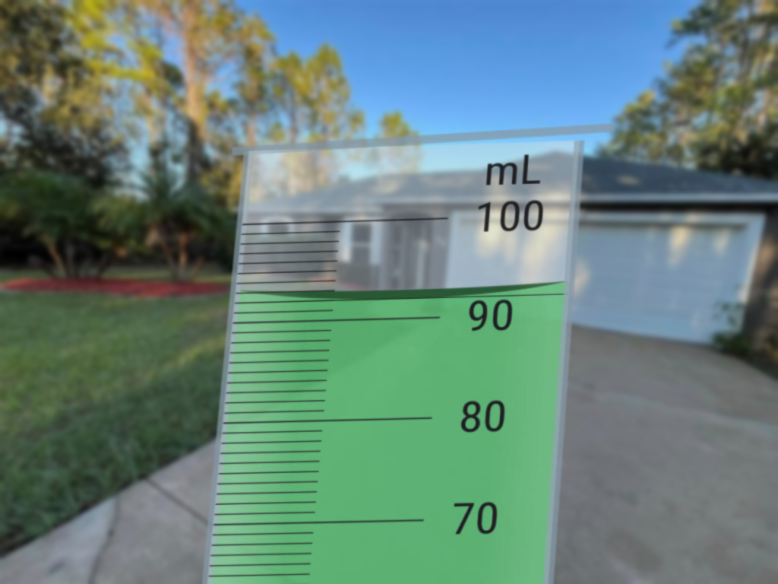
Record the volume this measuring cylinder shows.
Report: 92 mL
